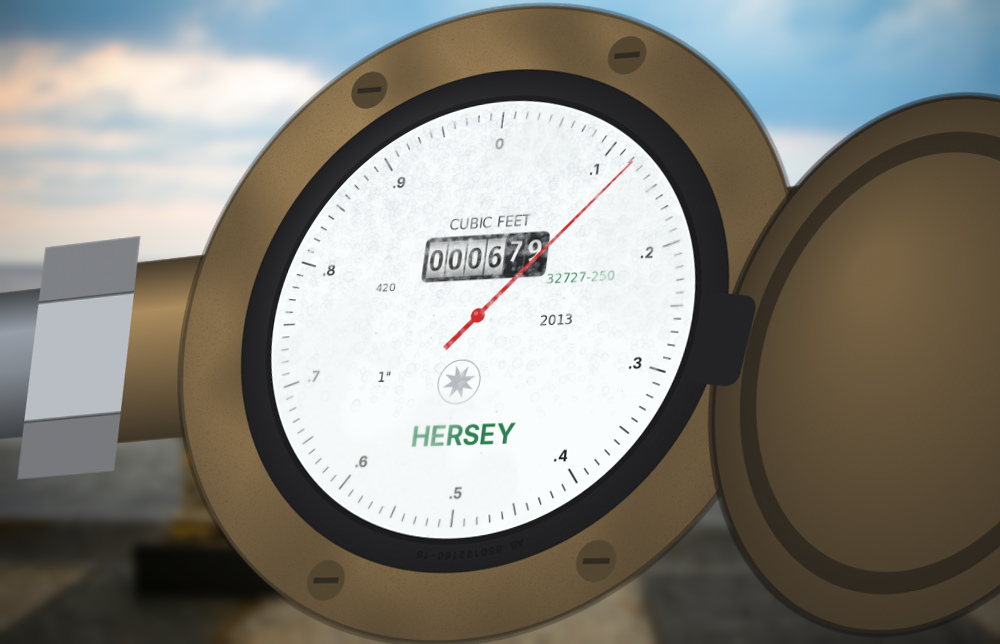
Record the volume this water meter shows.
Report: 679.12 ft³
